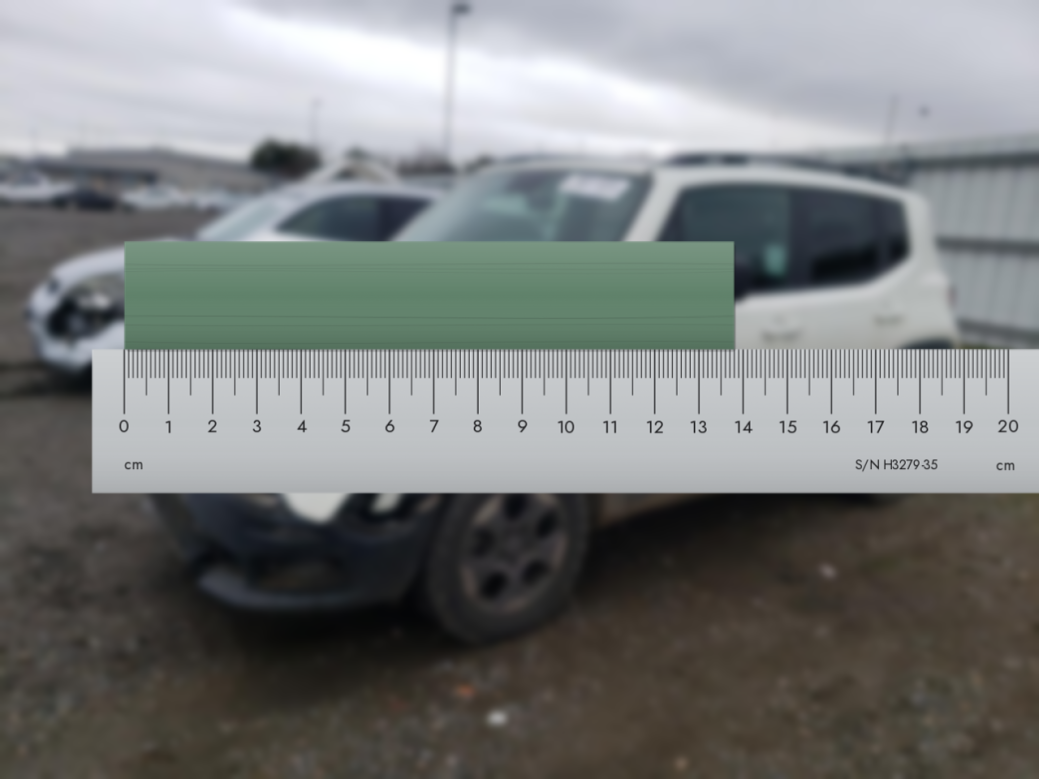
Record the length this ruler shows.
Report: 13.8 cm
